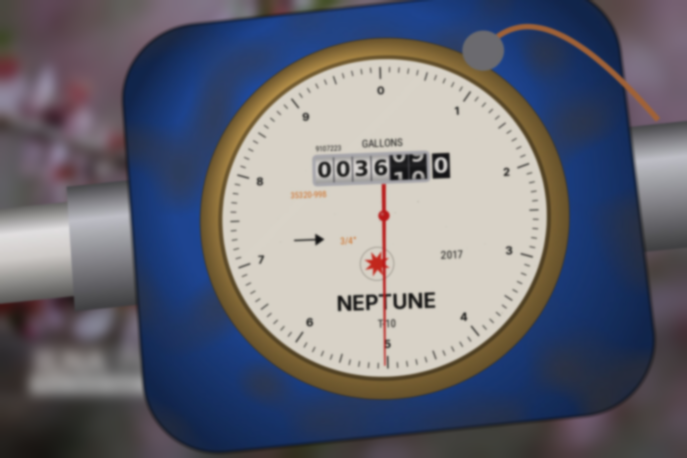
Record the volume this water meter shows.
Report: 36095.0 gal
